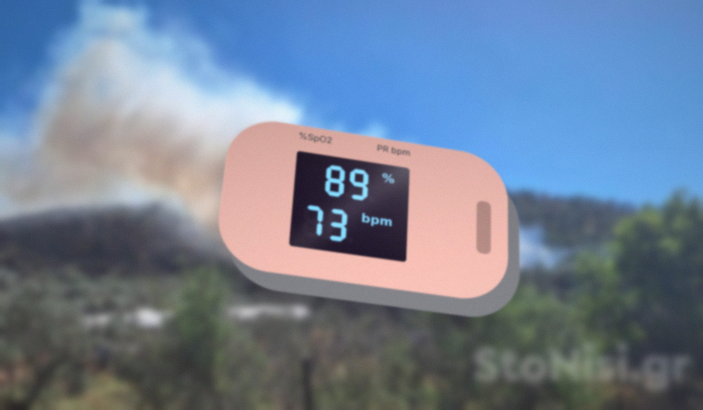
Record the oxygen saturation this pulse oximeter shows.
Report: 89 %
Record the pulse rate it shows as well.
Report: 73 bpm
